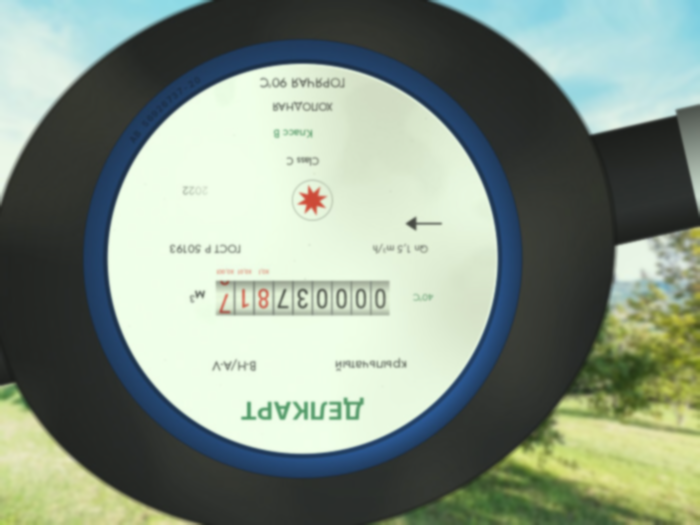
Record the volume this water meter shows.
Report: 37.817 m³
